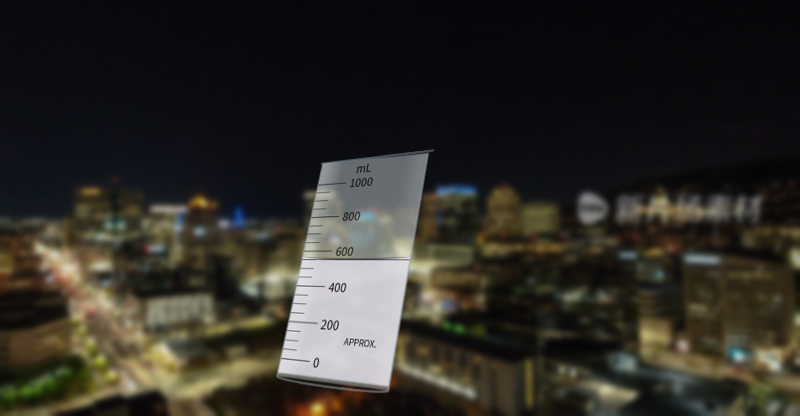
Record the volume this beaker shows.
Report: 550 mL
